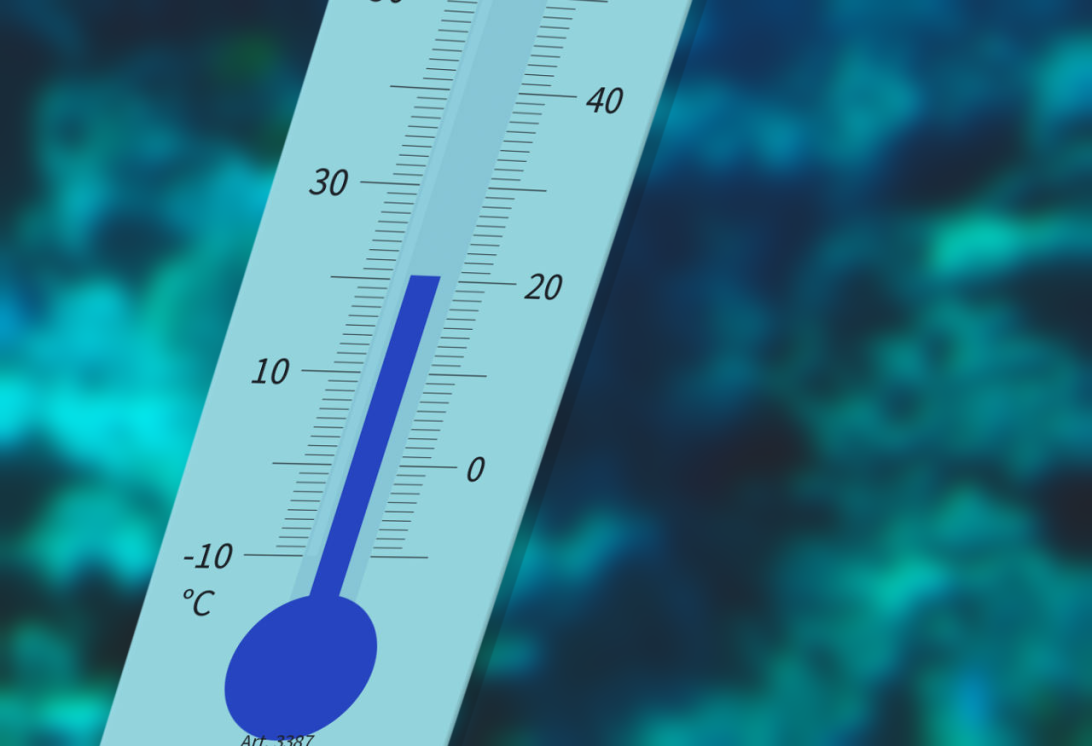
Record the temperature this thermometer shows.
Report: 20.5 °C
